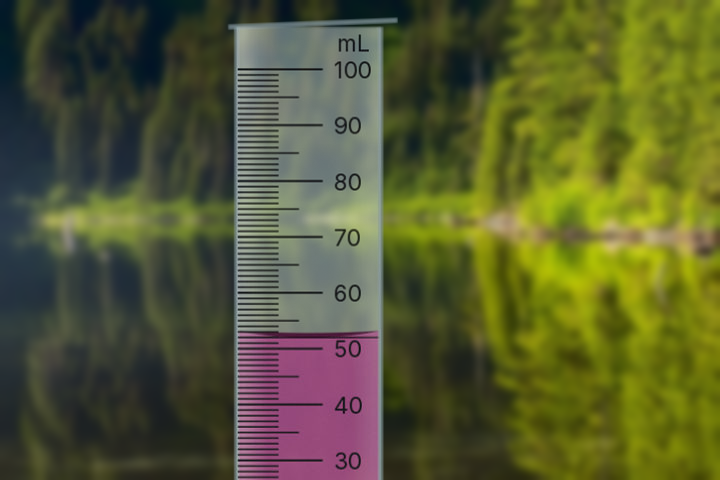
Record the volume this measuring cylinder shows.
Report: 52 mL
